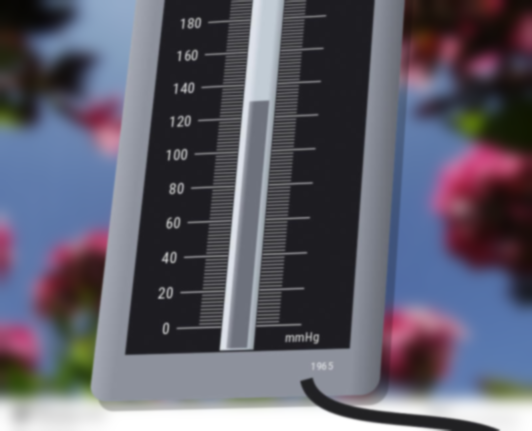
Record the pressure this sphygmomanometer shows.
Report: 130 mmHg
